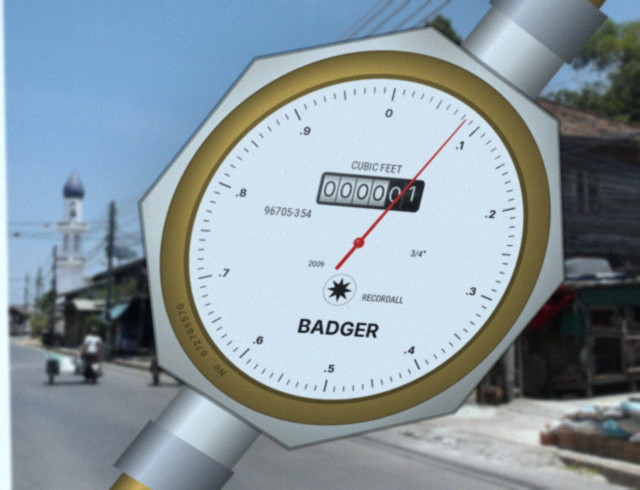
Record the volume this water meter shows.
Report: 1.08 ft³
